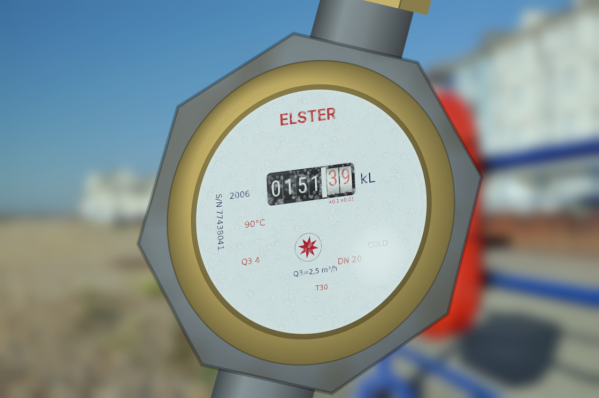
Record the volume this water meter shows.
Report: 151.39 kL
